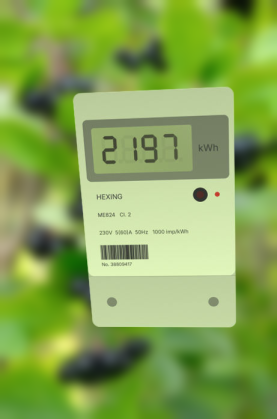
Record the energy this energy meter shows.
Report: 2197 kWh
